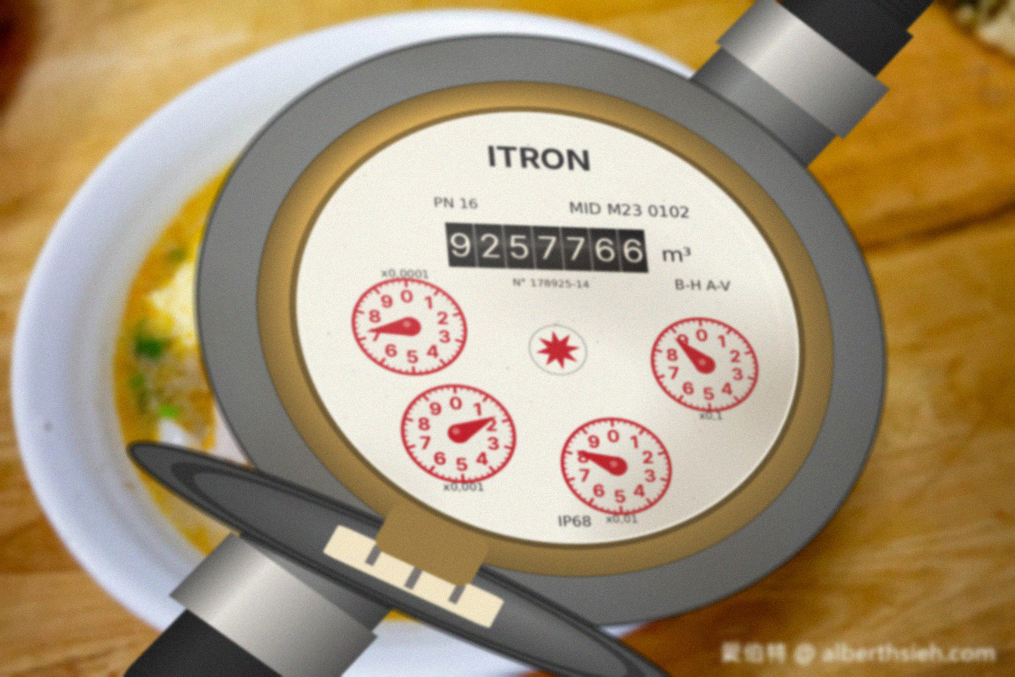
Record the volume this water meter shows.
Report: 9257766.8817 m³
